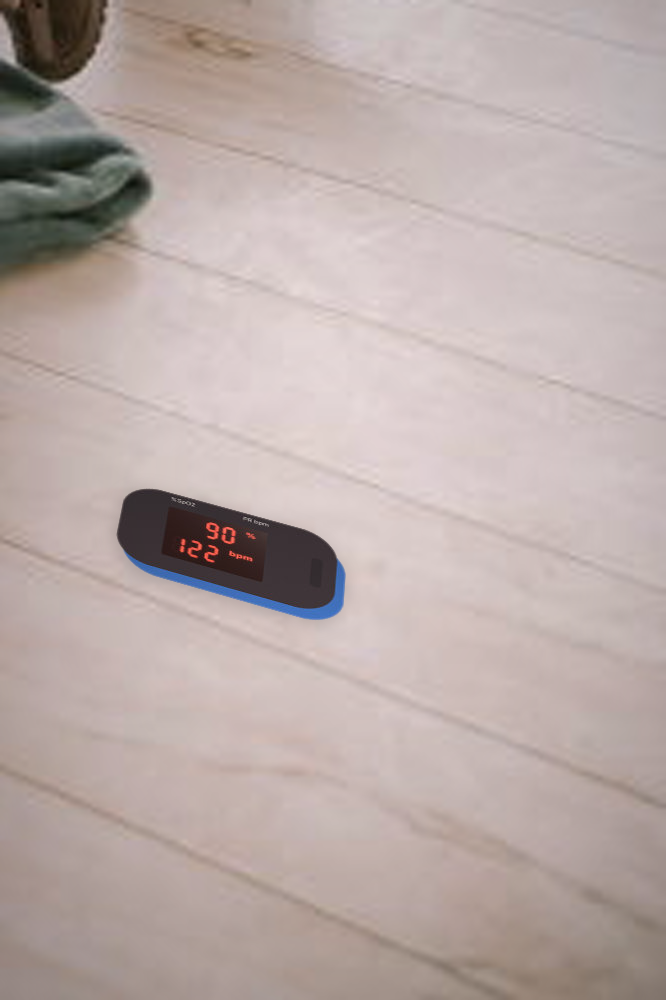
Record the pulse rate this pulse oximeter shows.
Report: 122 bpm
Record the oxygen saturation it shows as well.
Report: 90 %
